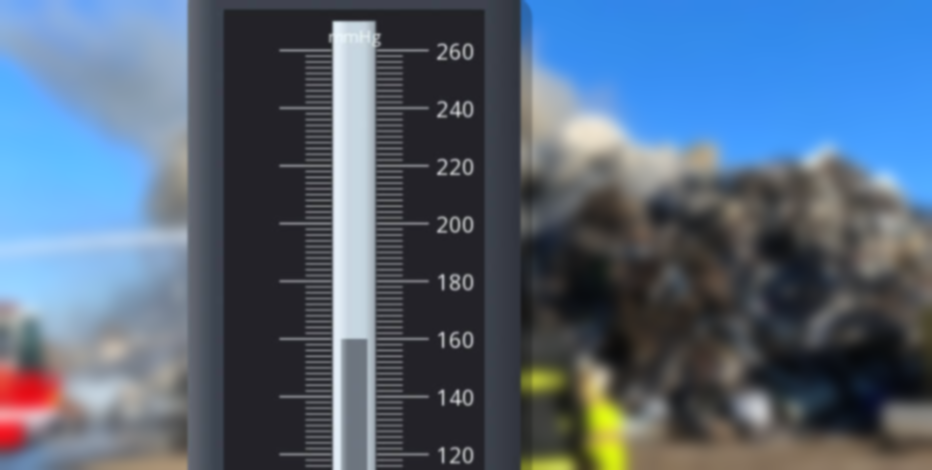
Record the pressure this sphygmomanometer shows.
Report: 160 mmHg
